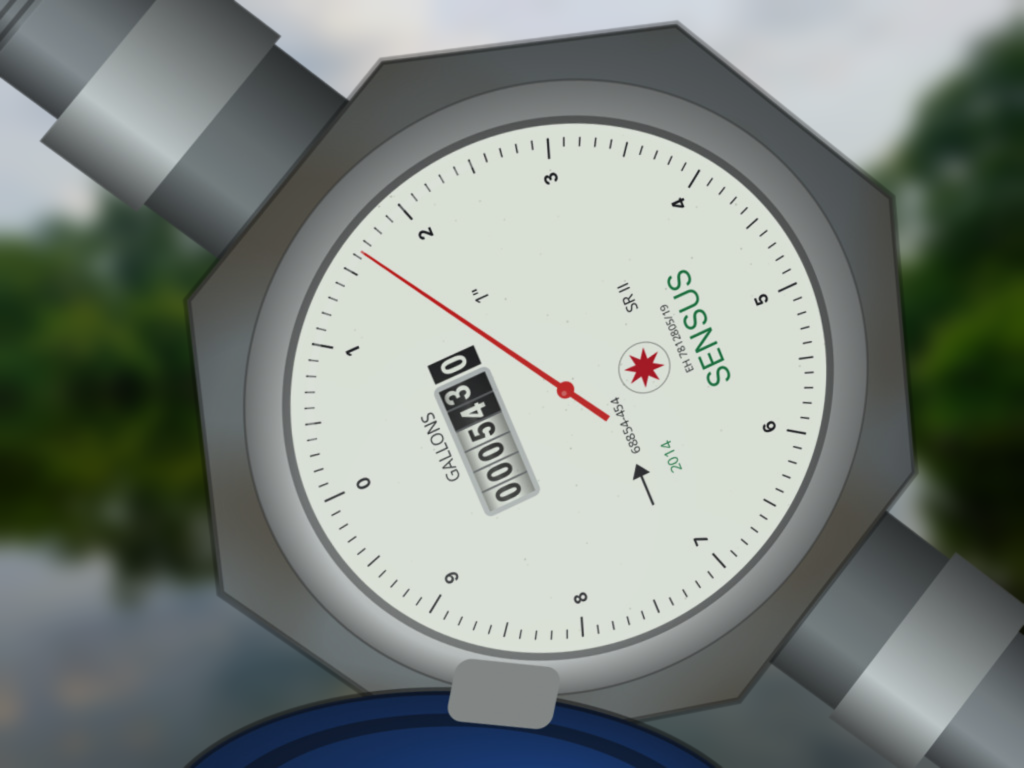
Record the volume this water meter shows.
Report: 5431.6 gal
